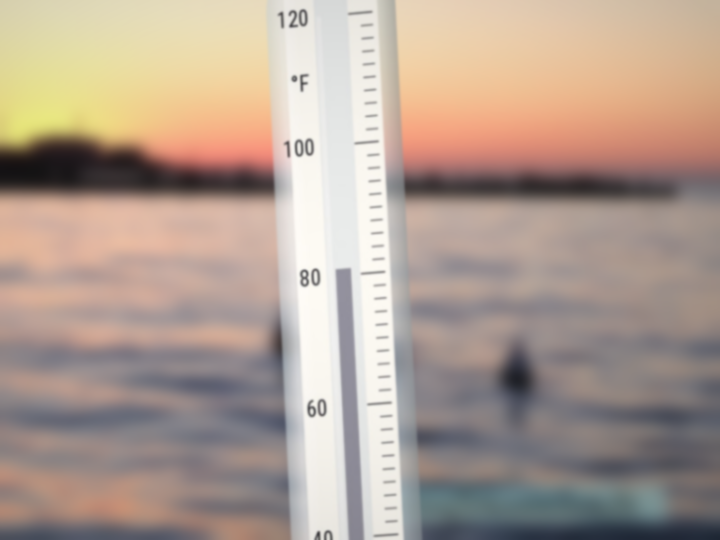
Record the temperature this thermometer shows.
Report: 81 °F
